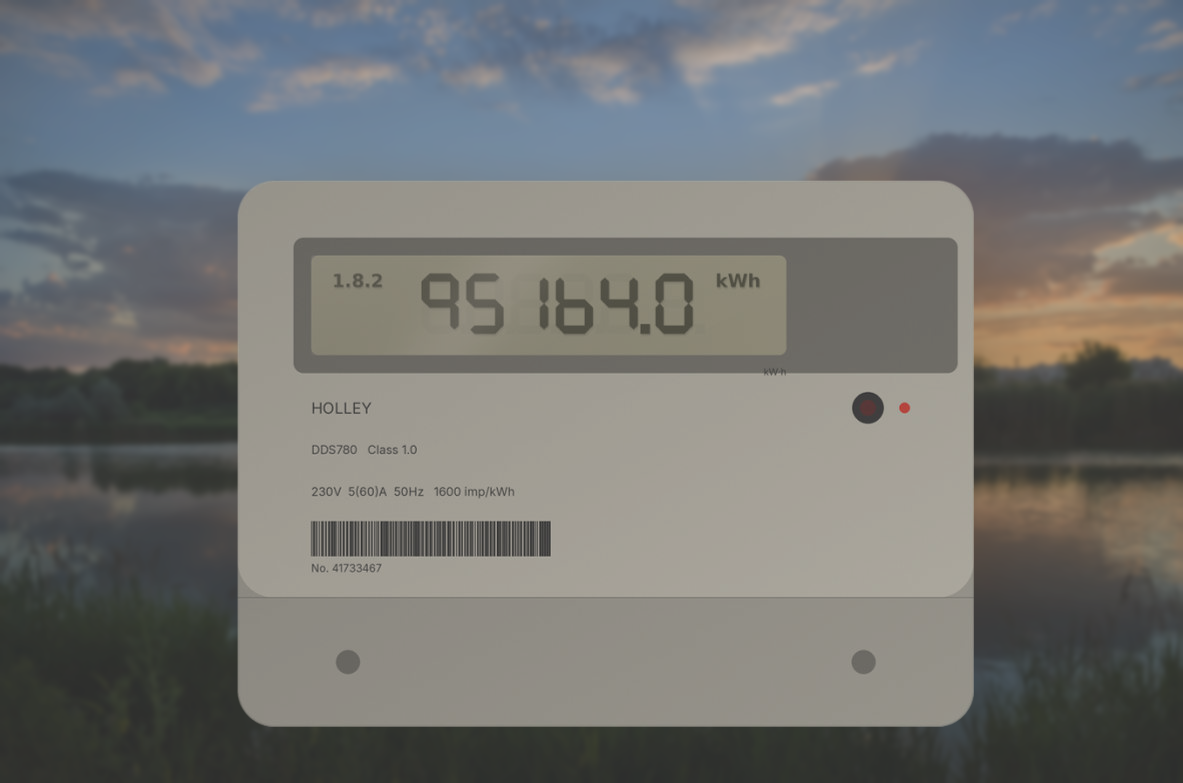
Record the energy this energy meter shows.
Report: 95164.0 kWh
